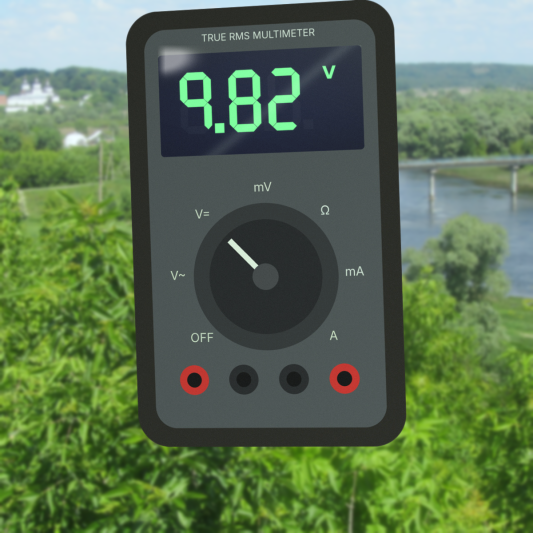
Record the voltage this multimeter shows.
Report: 9.82 V
